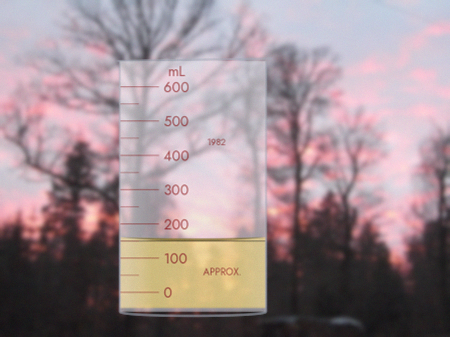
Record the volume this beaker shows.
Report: 150 mL
